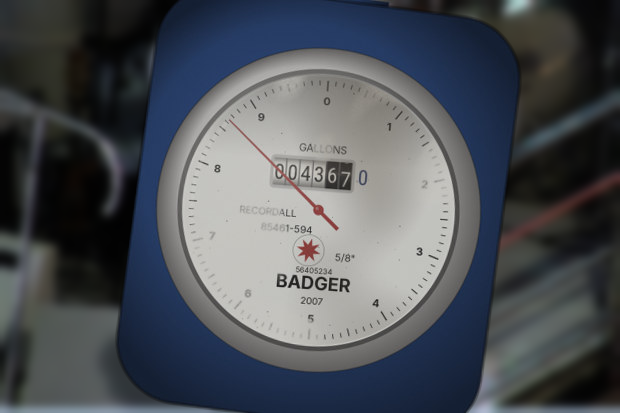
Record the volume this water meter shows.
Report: 43668.6 gal
